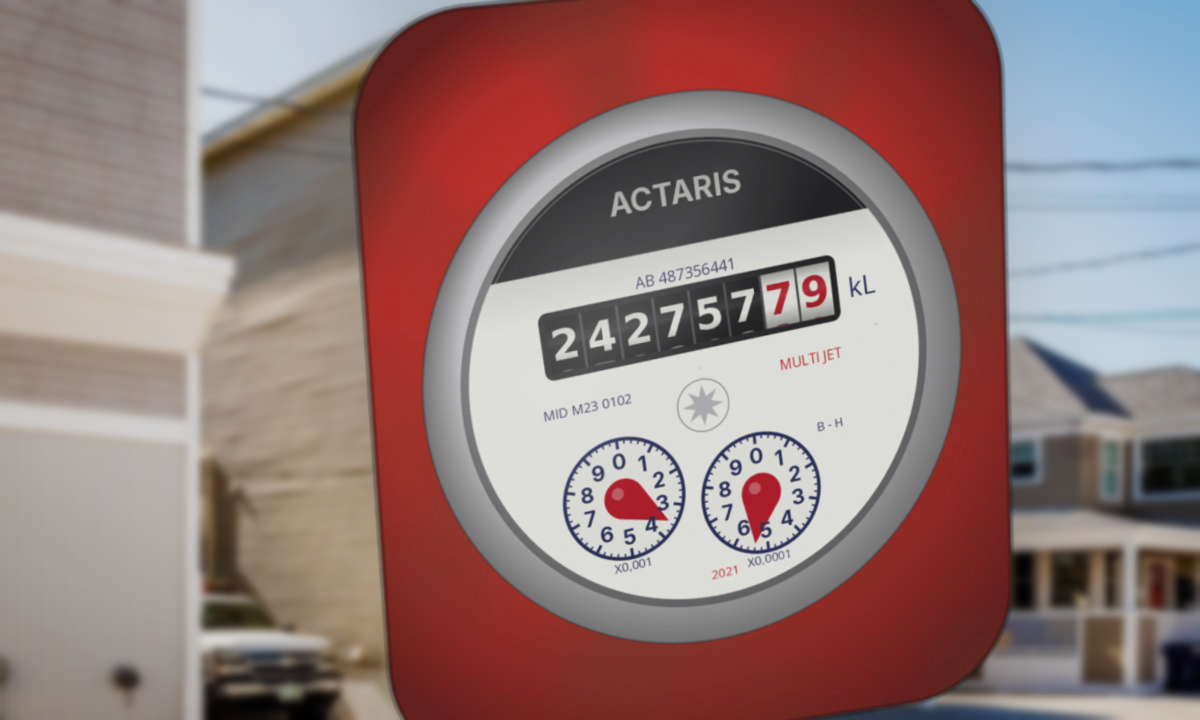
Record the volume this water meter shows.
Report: 242757.7935 kL
